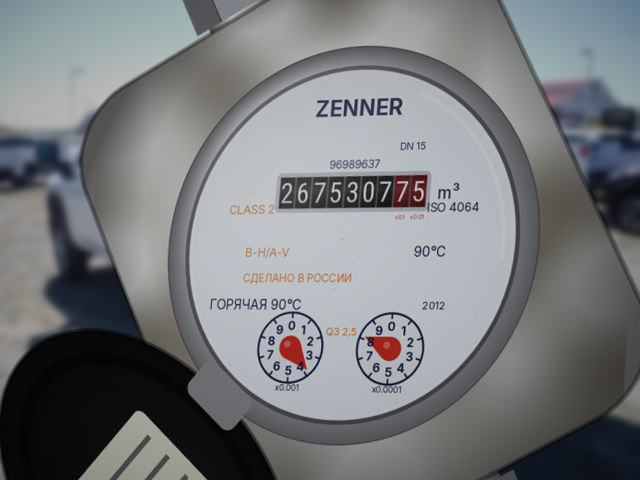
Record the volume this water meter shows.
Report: 2675307.7538 m³
